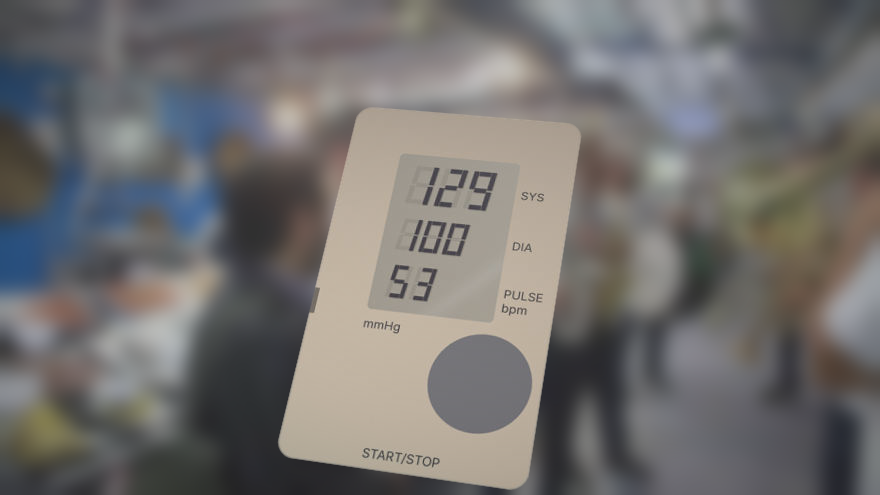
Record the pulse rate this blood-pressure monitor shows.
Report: 53 bpm
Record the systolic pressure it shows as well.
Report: 129 mmHg
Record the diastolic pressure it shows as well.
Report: 100 mmHg
